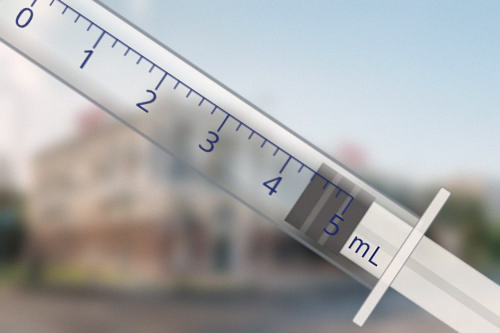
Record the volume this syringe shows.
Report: 4.4 mL
